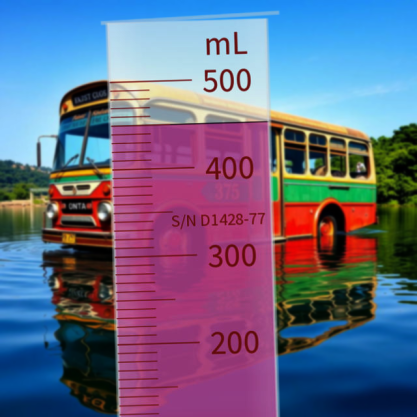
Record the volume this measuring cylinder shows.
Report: 450 mL
